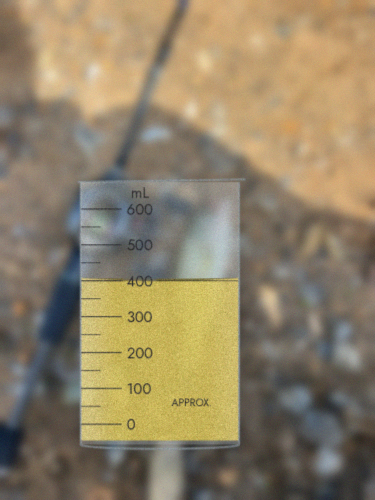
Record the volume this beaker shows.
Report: 400 mL
